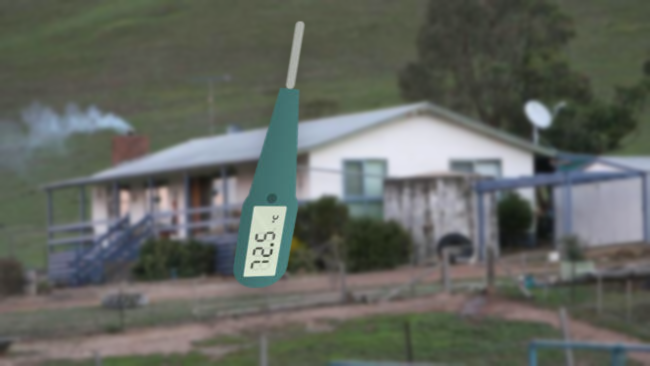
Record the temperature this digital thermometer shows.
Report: 72.5 °C
